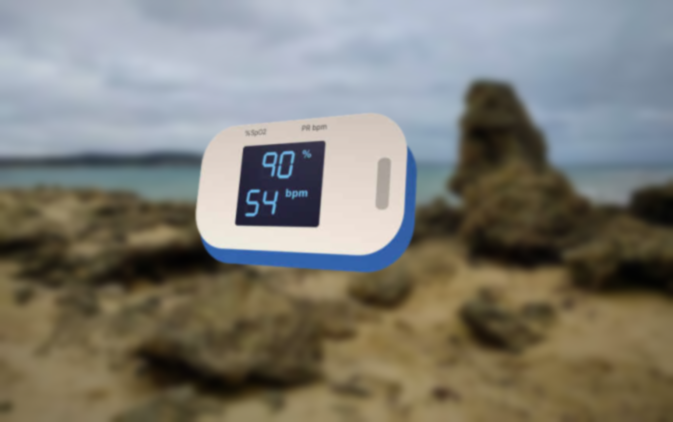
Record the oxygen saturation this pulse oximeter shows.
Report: 90 %
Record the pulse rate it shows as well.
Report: 54 bpm
